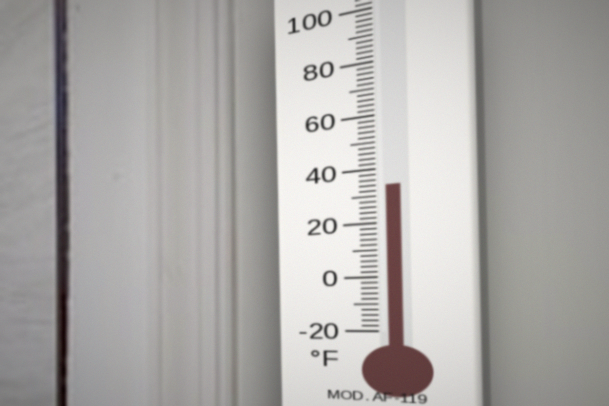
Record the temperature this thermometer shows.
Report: 34 °F
